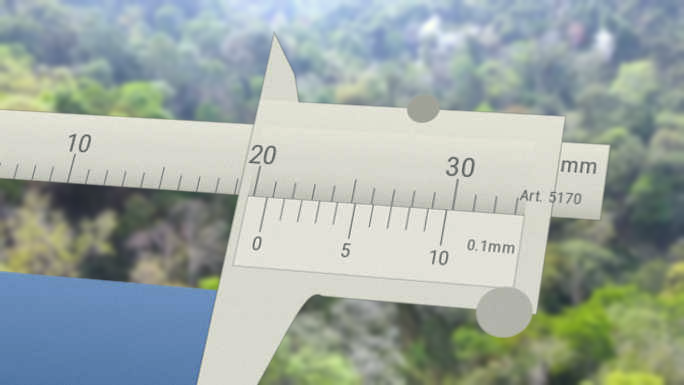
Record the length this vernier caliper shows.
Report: 20.7 mm
